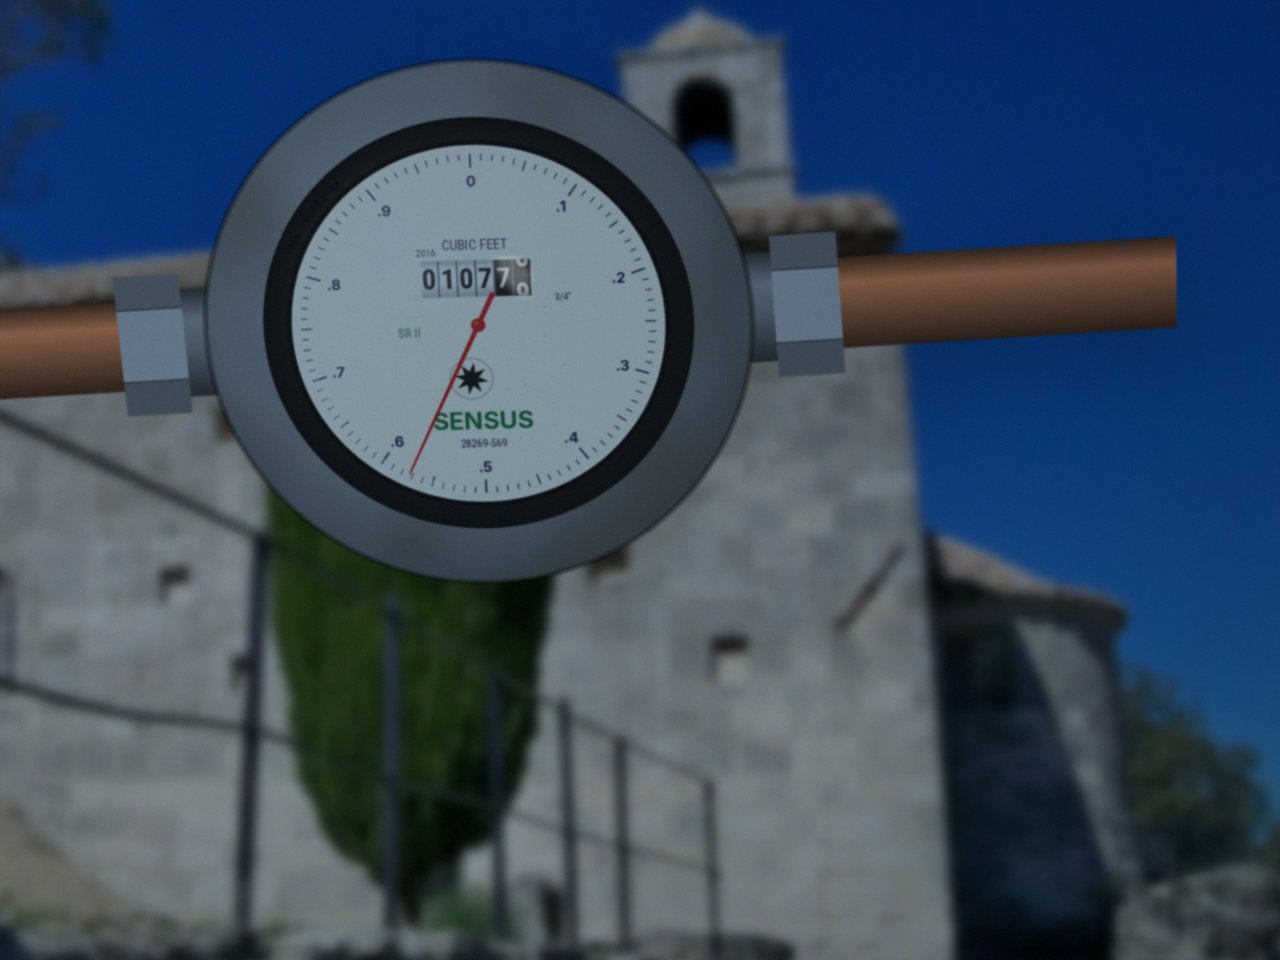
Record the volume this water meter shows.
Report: 10778.57 ft³
